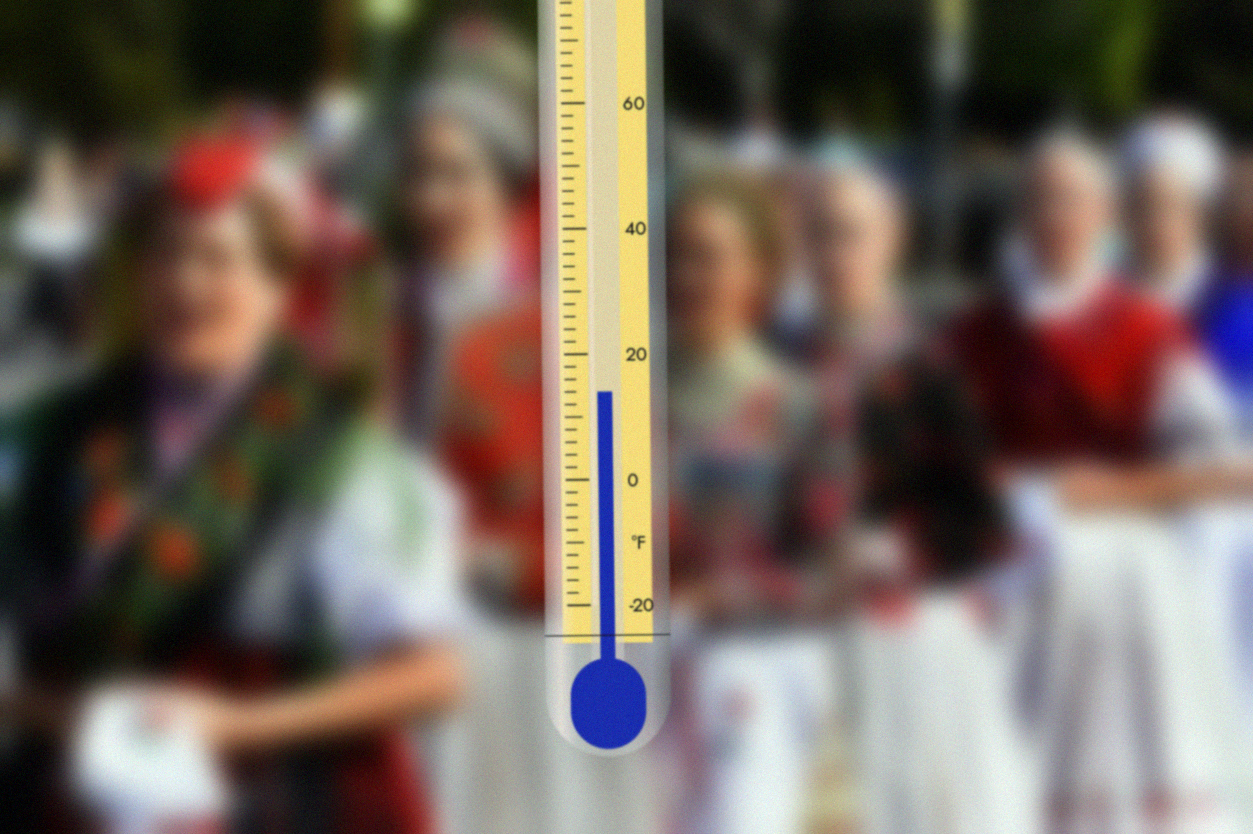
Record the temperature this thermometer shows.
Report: 14 °F
